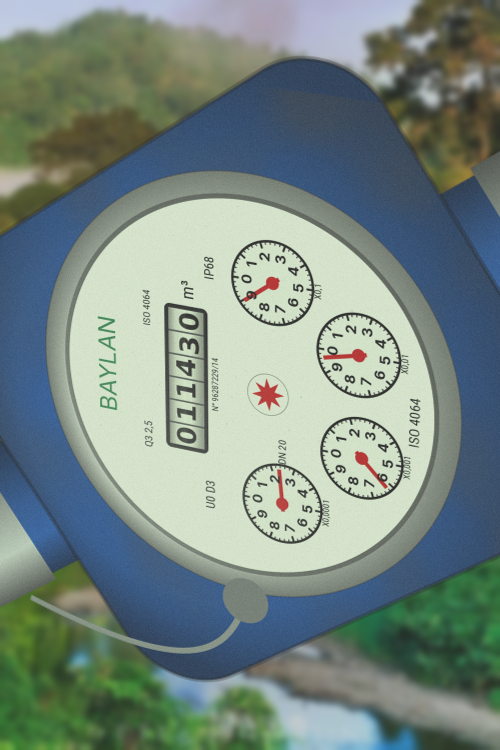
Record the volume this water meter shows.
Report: 11429.8962 m³
